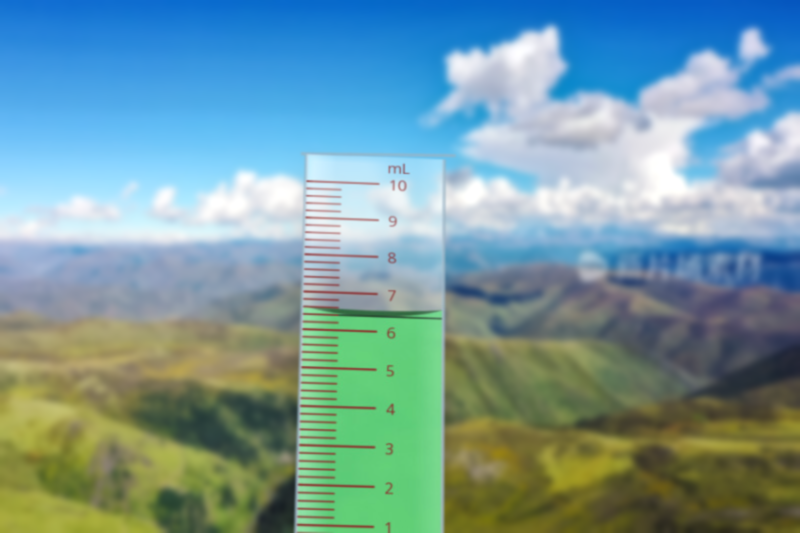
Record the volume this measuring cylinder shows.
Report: 6.4 mL
